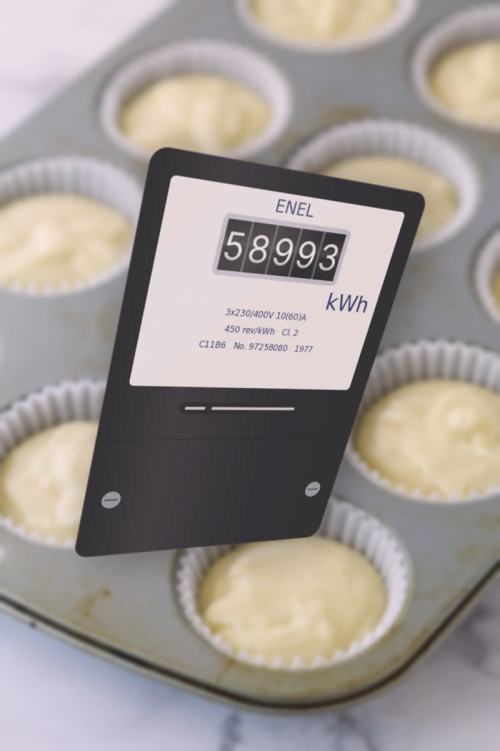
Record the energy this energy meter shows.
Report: 58993 kWh
